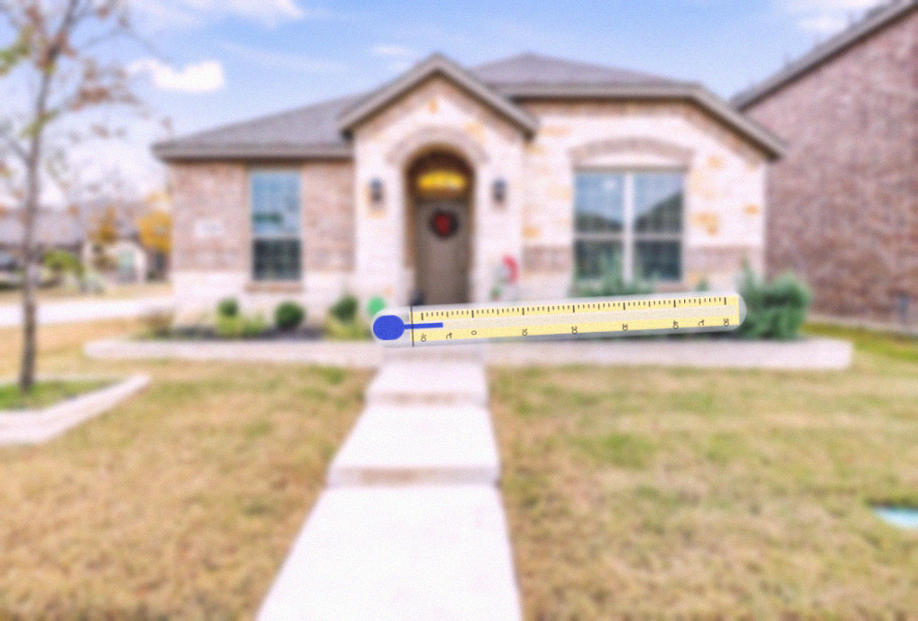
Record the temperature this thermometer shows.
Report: -6 °C
